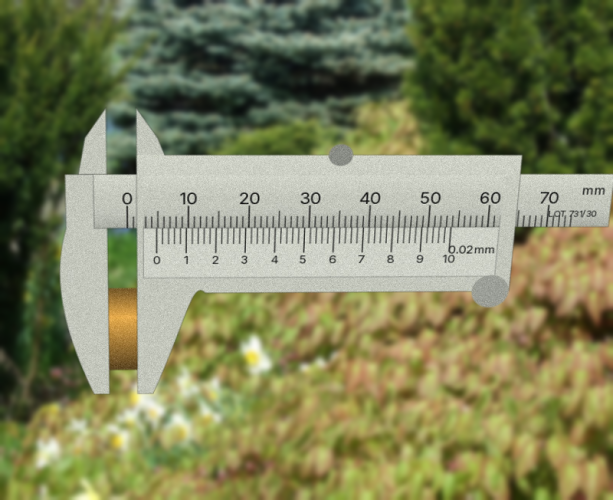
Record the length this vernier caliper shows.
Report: 4.8 mm
